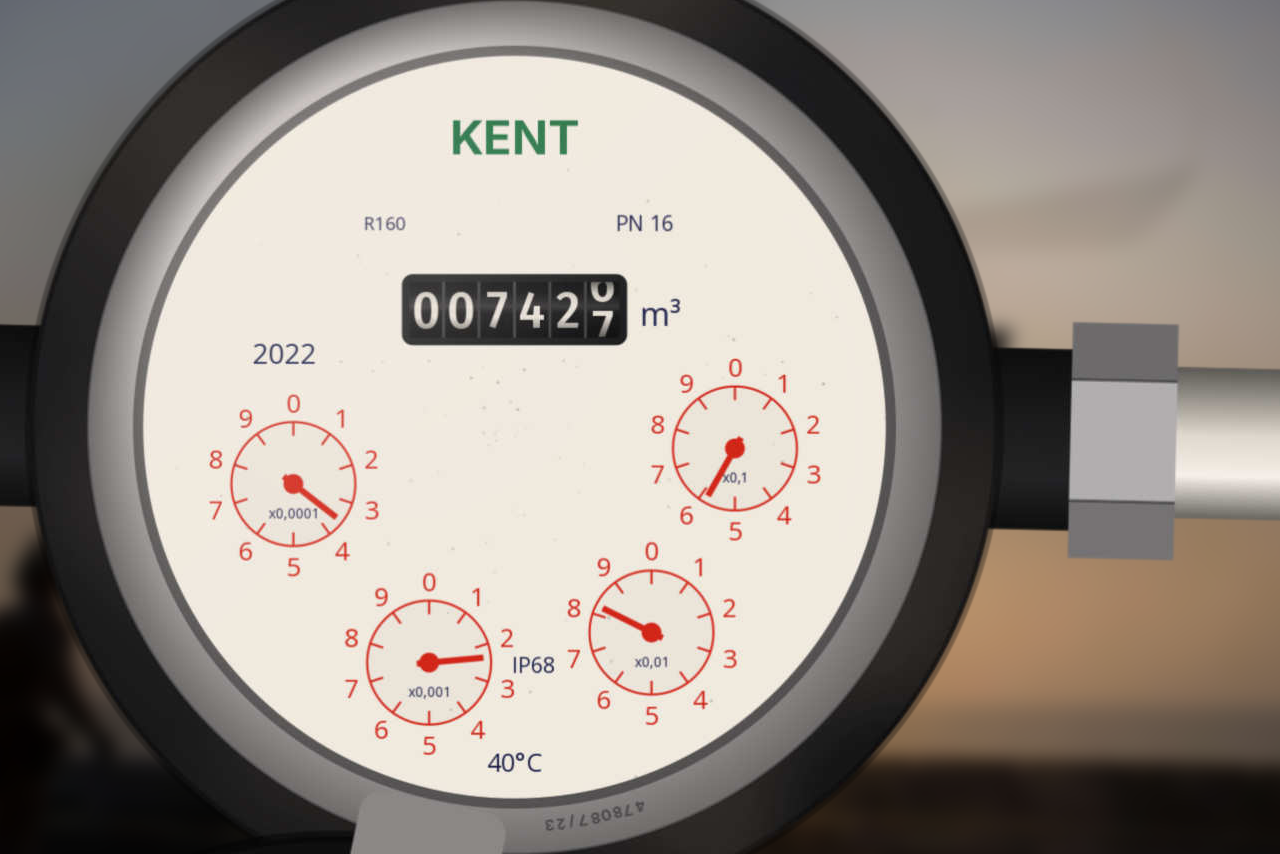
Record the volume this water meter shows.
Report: 7426.5823 m³
